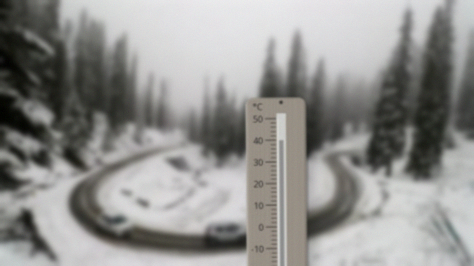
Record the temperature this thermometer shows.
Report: 40 °C
